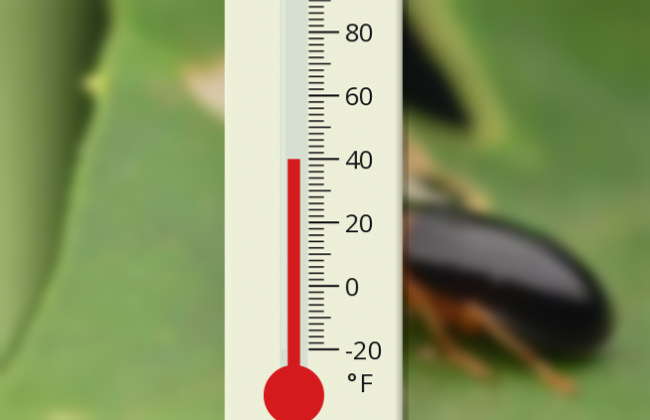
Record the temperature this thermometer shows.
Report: 40 °F
